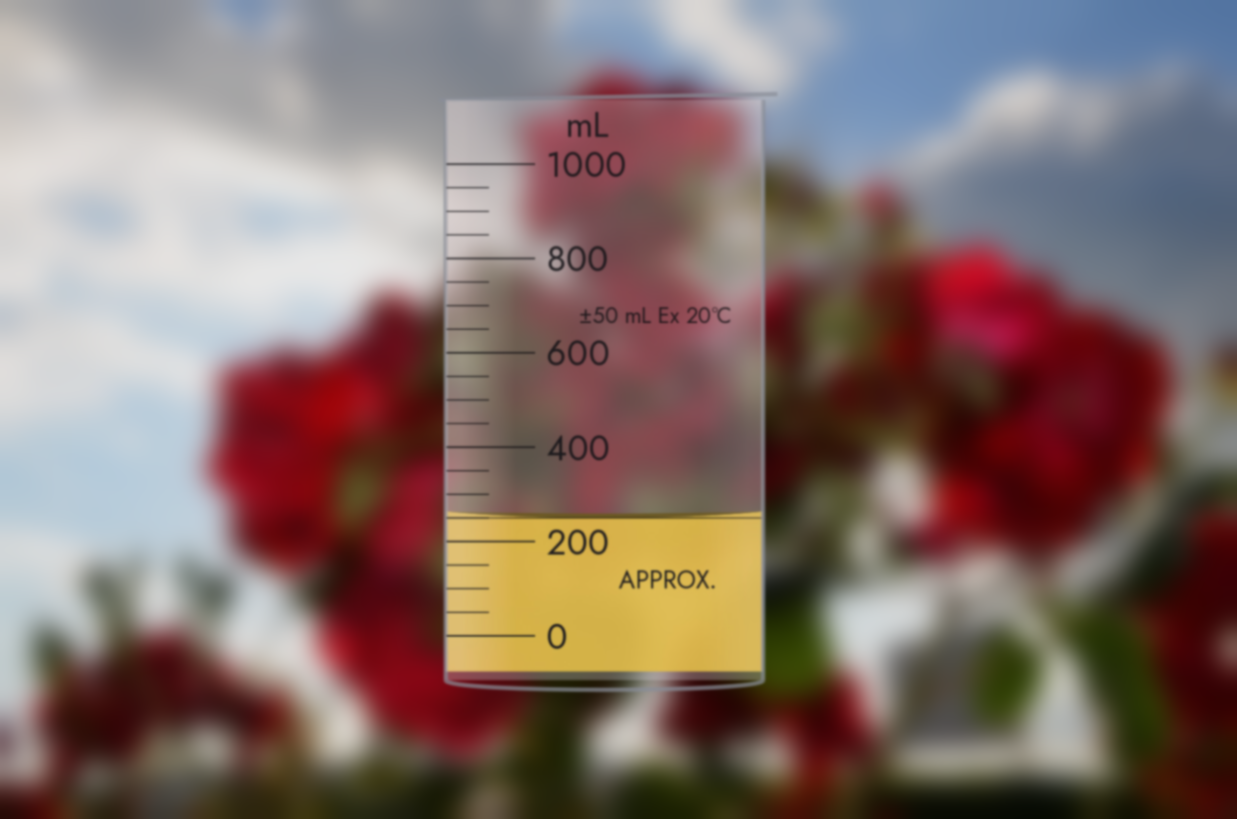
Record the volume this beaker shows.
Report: 250 mL
